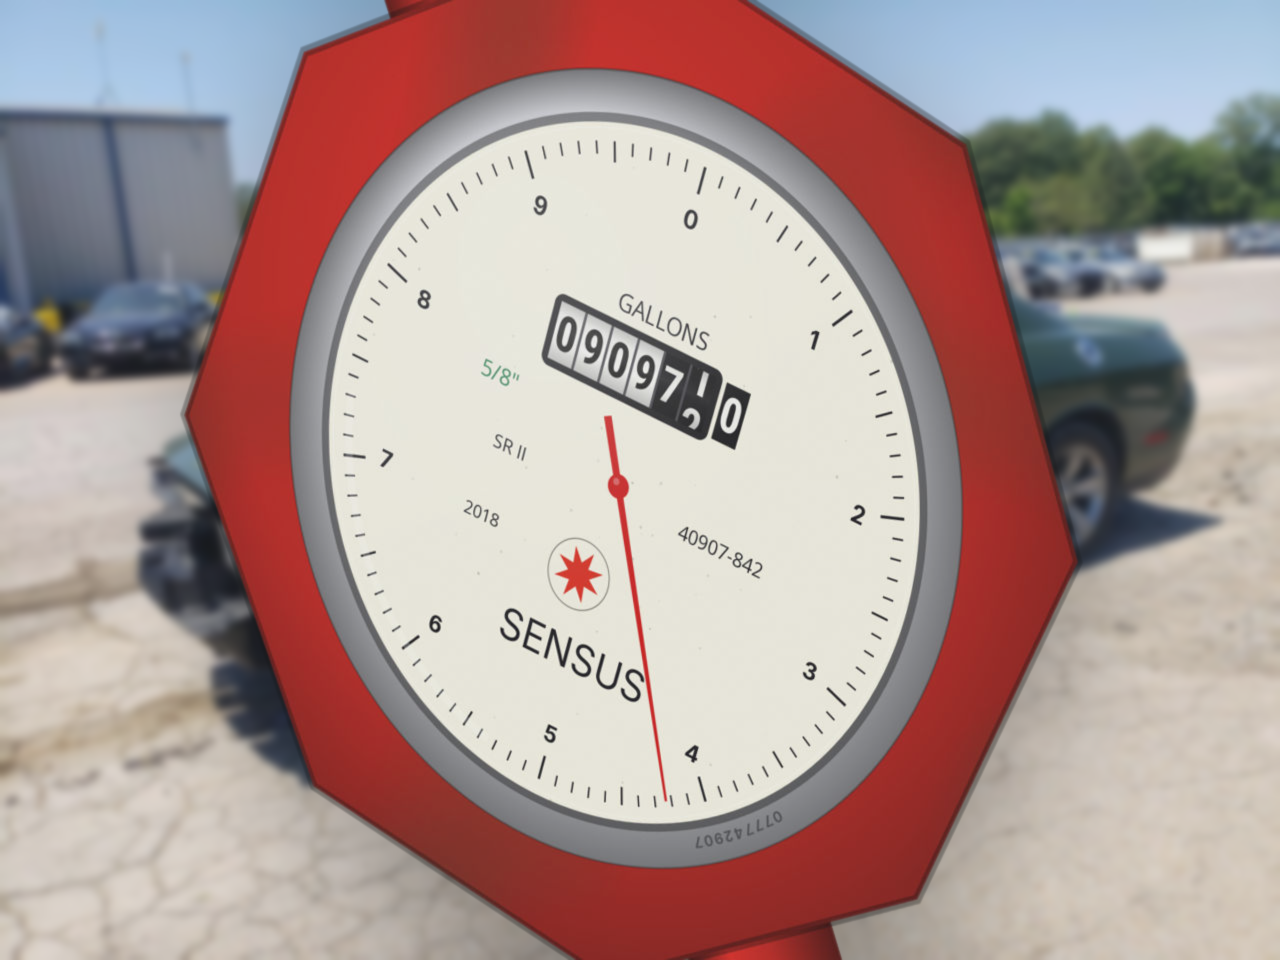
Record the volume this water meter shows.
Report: 909714.2 gal
